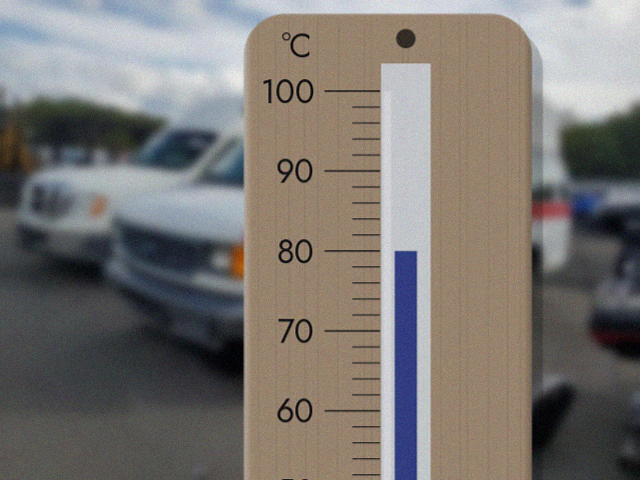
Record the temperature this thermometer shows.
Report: 80 °C
